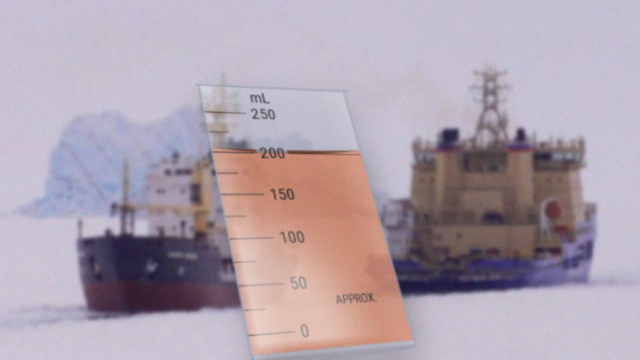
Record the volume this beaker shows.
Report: 200 mL
